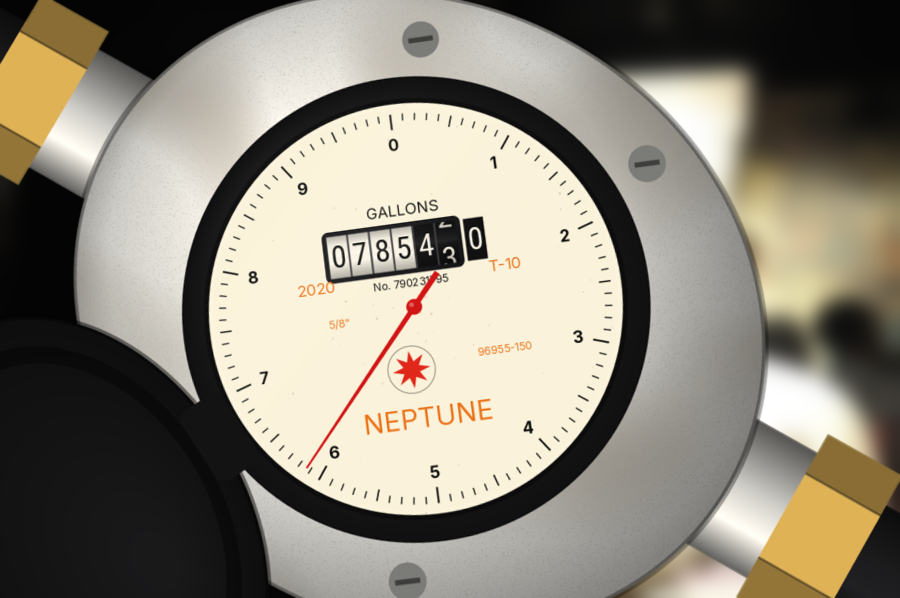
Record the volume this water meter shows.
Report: 785426.1 gal
